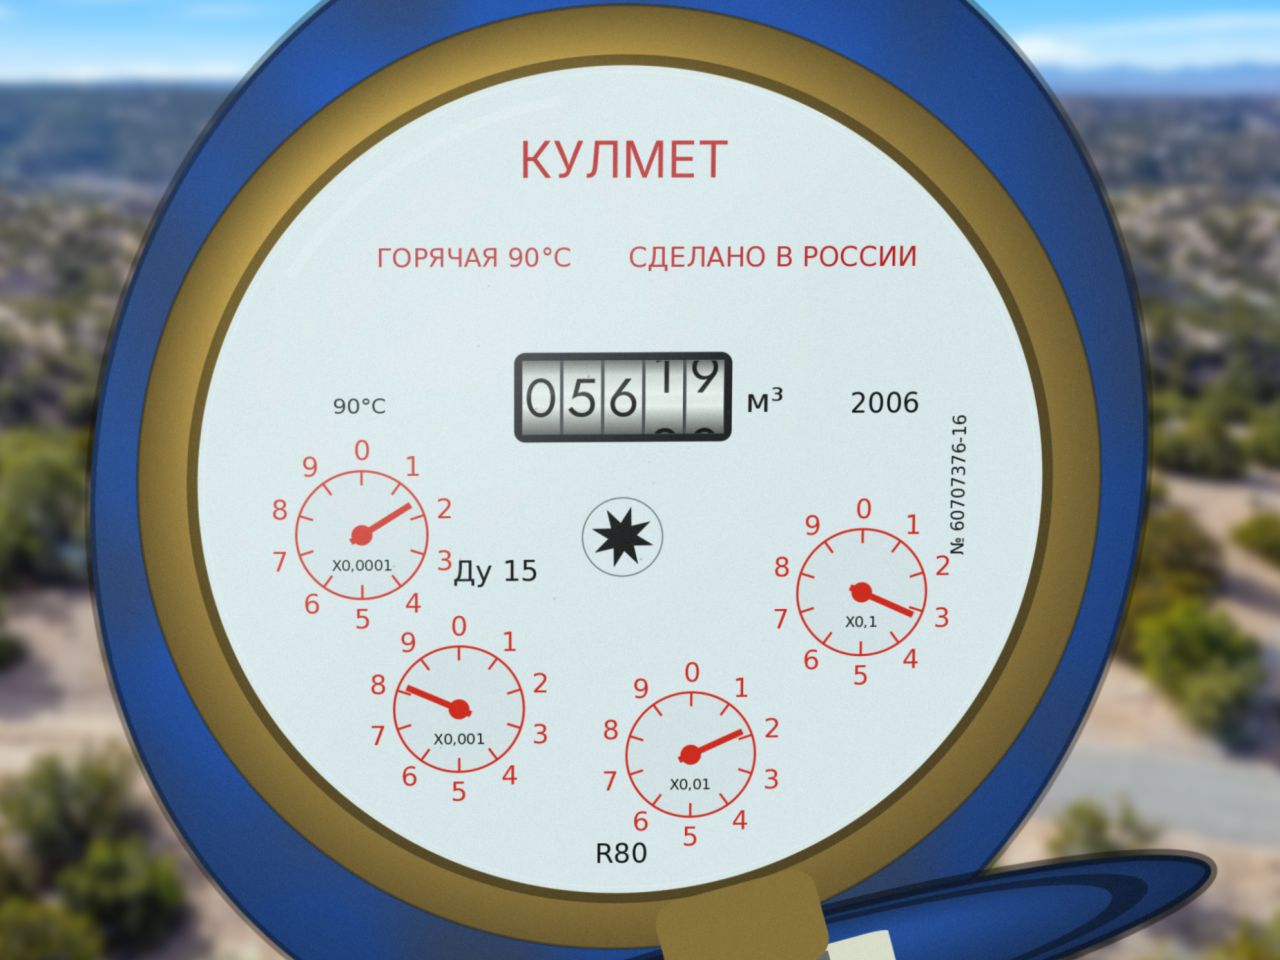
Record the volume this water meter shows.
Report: 5619.3181 m³
